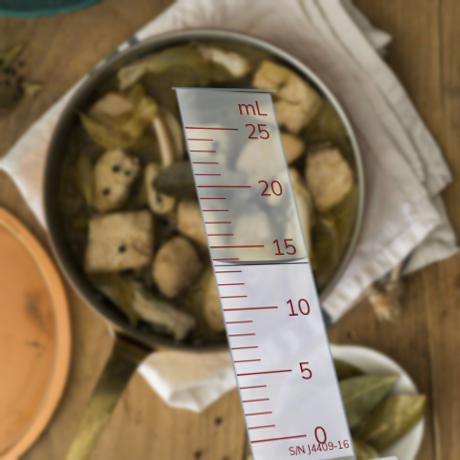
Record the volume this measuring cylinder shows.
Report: 13.5 mL
